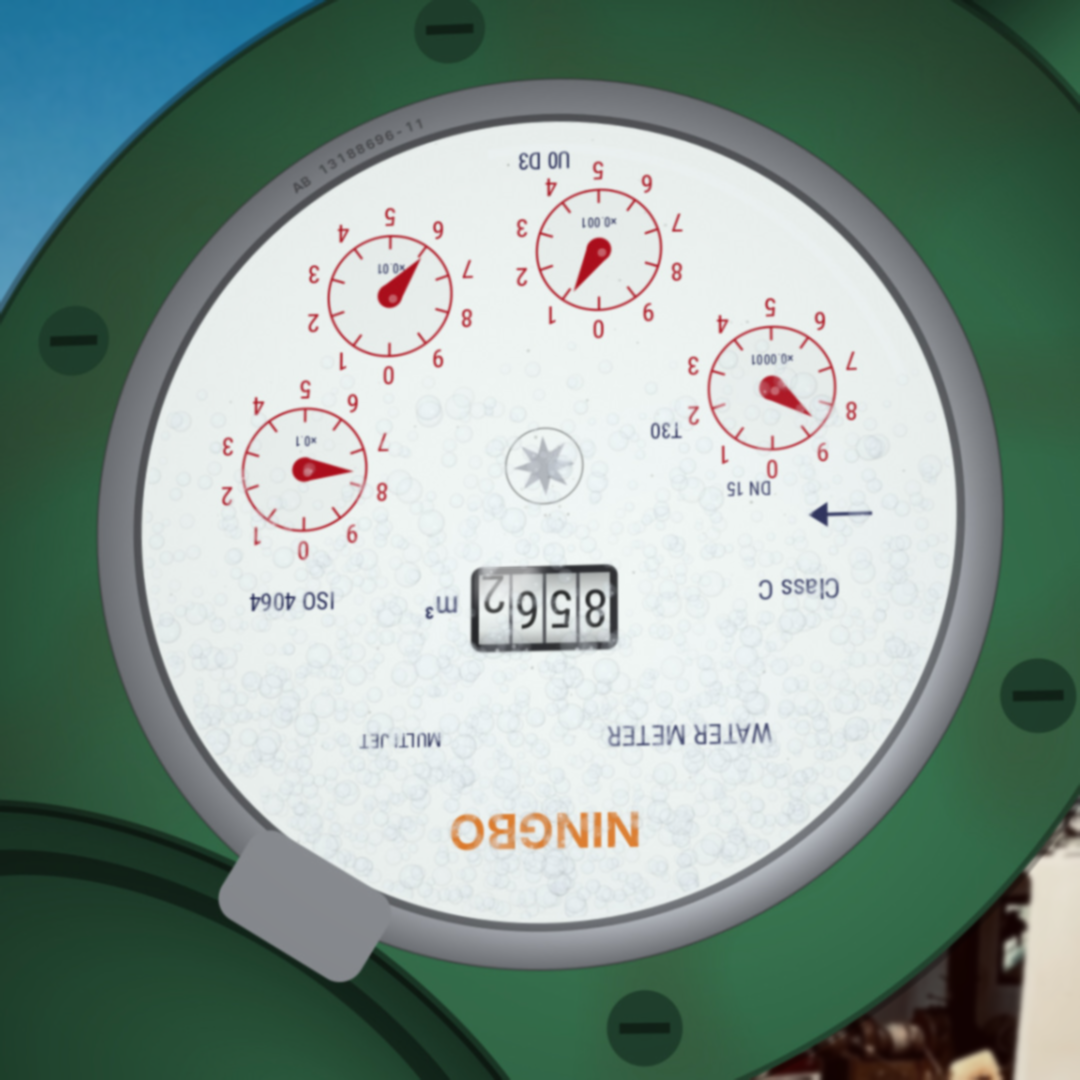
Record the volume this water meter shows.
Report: 8561.7608 m³
